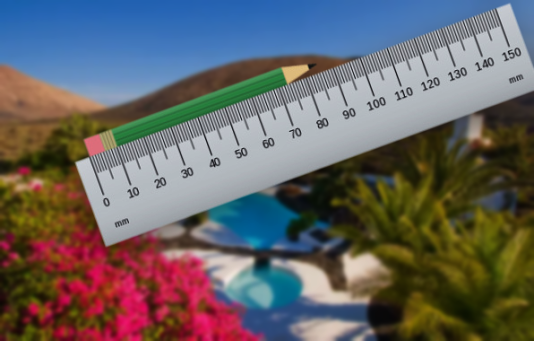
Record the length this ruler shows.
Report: 85 mm
